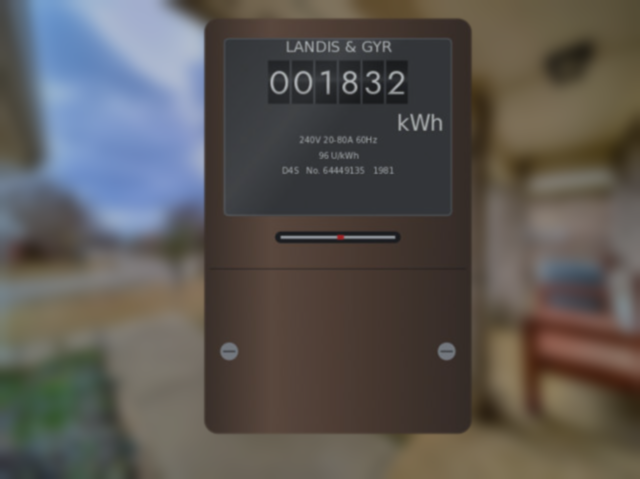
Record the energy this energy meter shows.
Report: 1832 kWh
